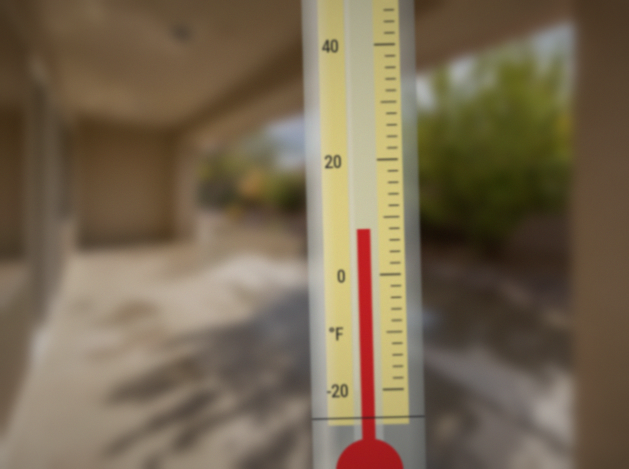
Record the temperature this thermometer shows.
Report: 8 °F
